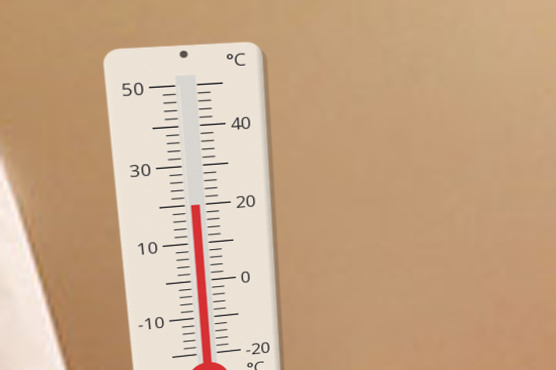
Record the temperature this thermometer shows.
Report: 20 °C
